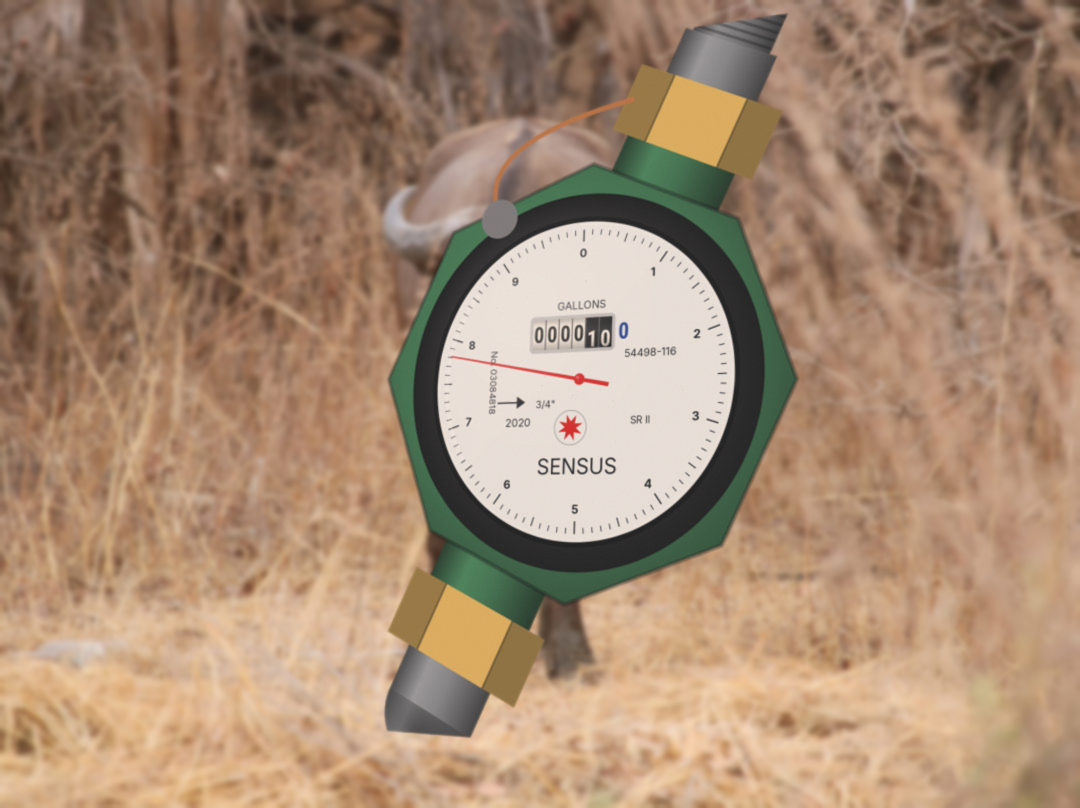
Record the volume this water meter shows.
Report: 97.8 gal
